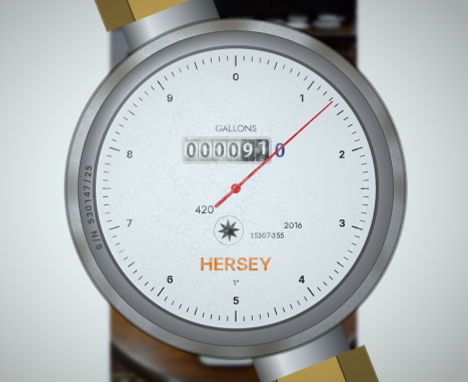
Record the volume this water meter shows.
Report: 911.3 gal
